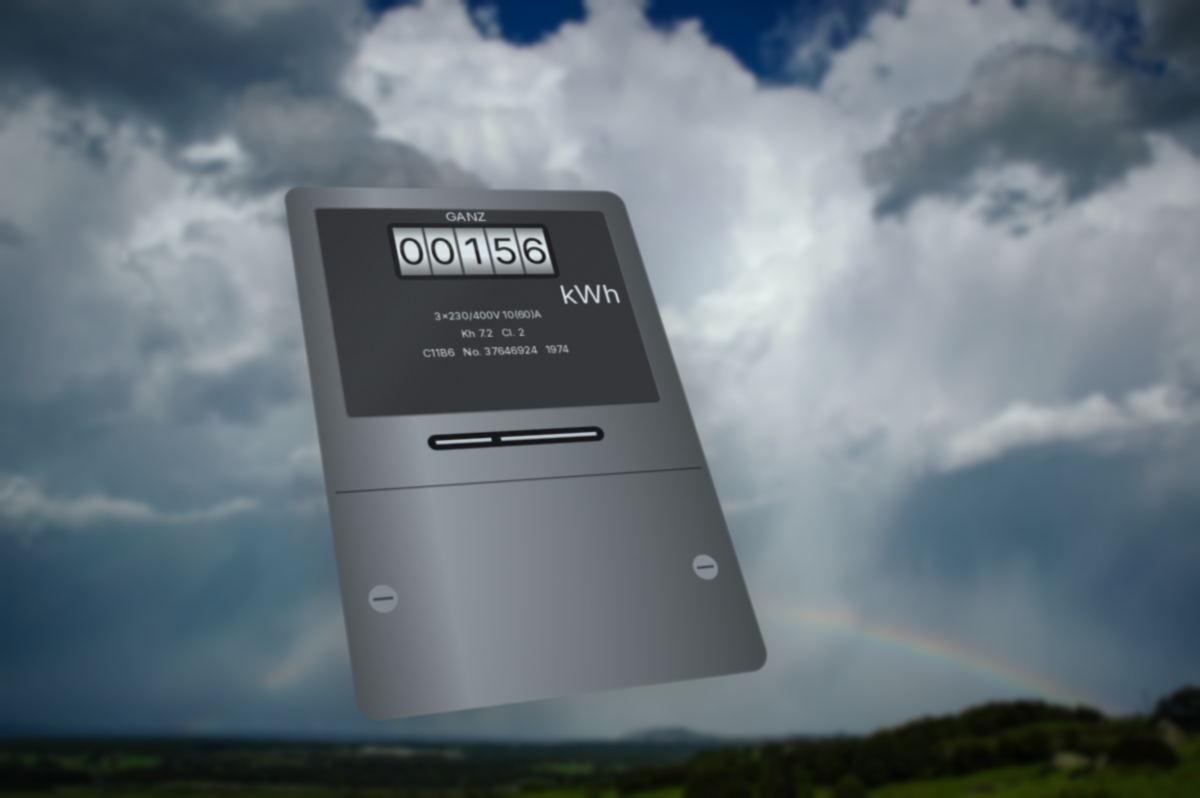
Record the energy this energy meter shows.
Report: 156 kWh
